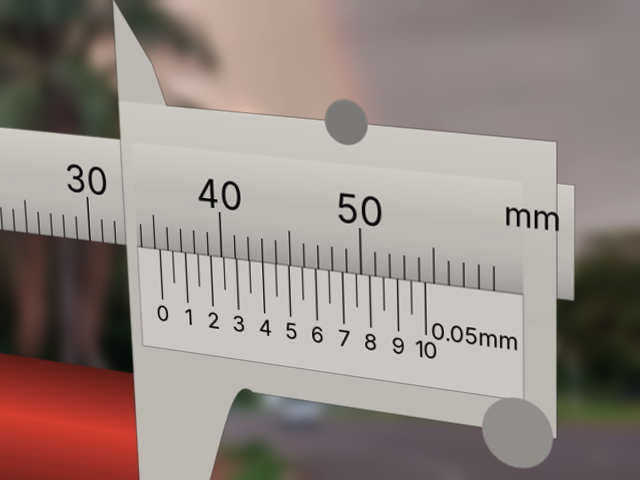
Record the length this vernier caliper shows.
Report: 35.4 mm
